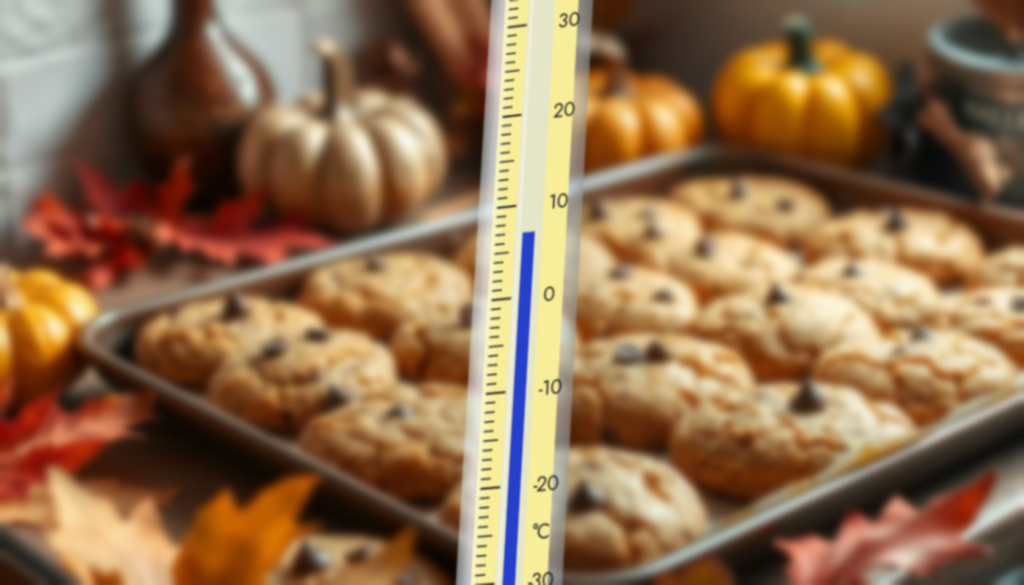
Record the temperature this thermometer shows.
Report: 7 °C
